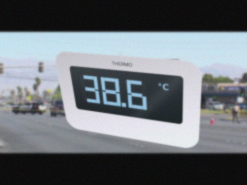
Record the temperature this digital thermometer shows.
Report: 38.6 °C
